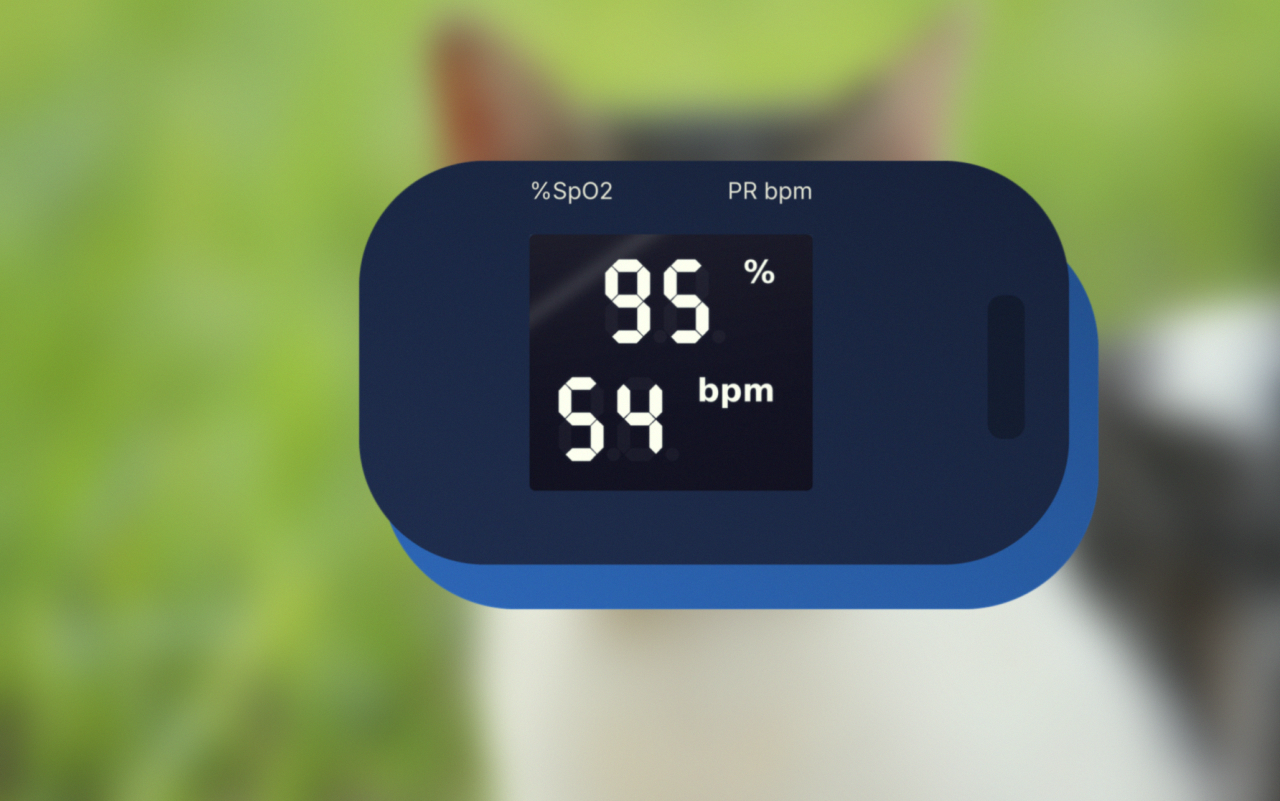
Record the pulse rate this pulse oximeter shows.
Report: 54 bpm
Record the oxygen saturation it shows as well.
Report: 95 %
